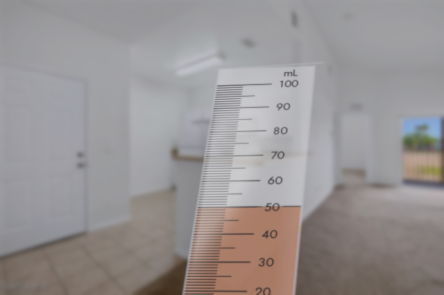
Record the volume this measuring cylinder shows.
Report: 50 mL
